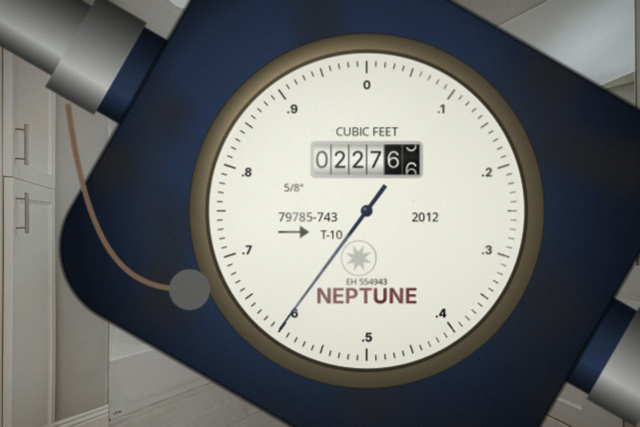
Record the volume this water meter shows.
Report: 22765.60 ft³
